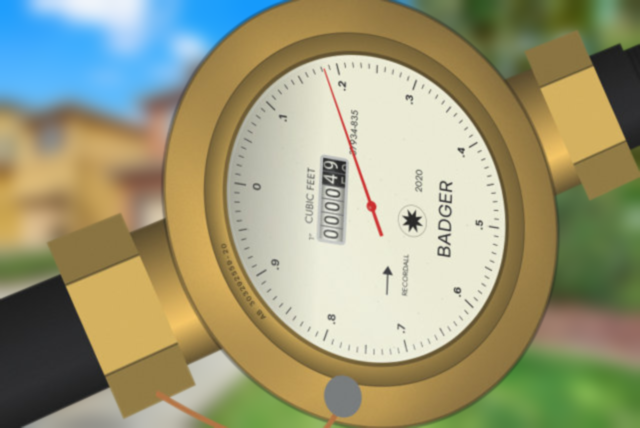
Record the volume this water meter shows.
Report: 49.18 ft³
